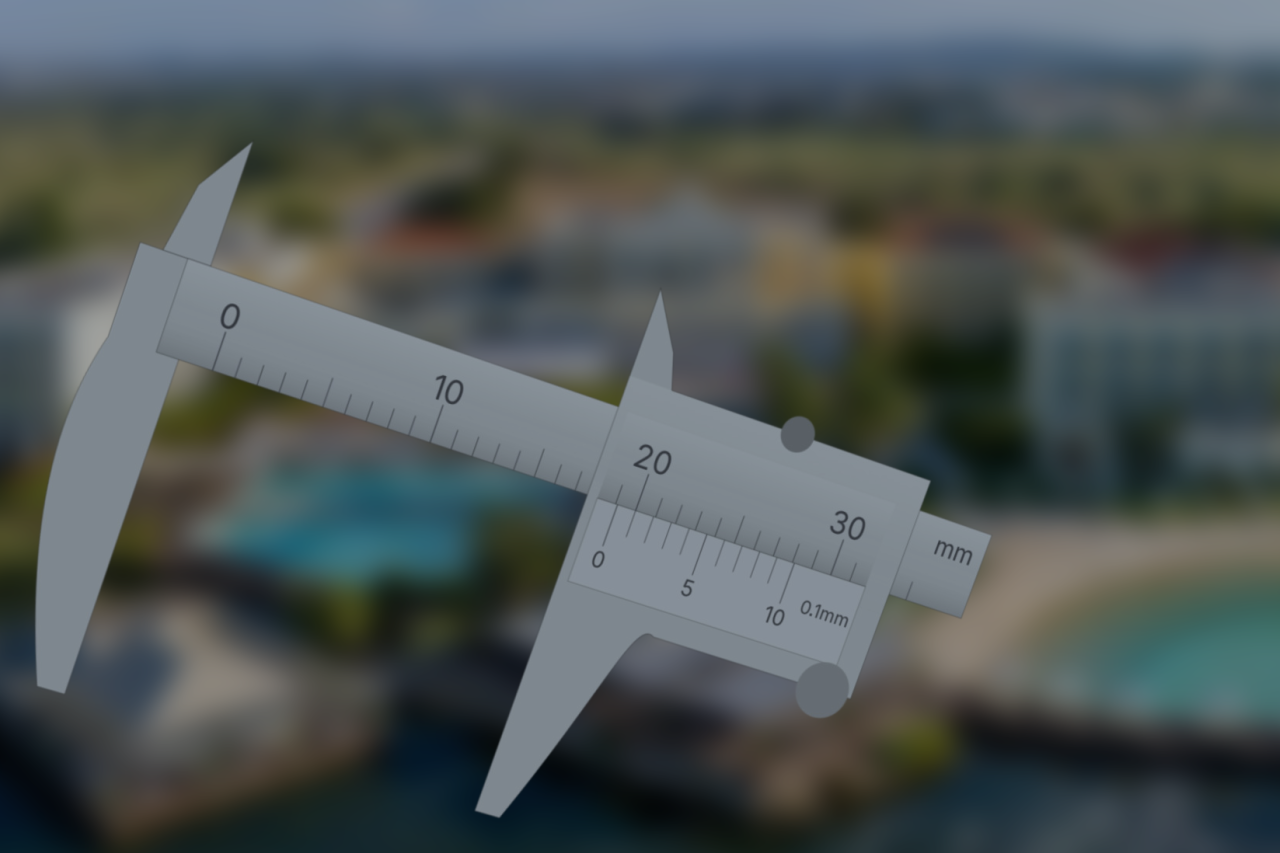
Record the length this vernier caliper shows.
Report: 19.1 mm
